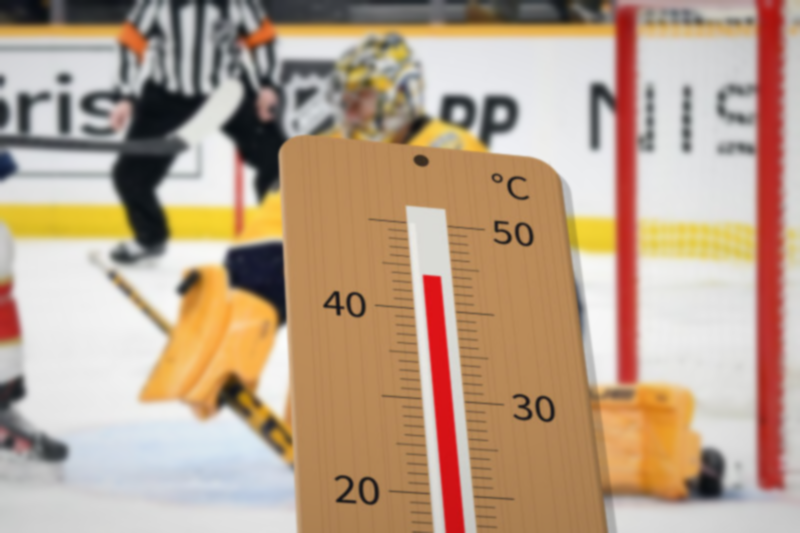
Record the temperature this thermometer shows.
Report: 44 °C
